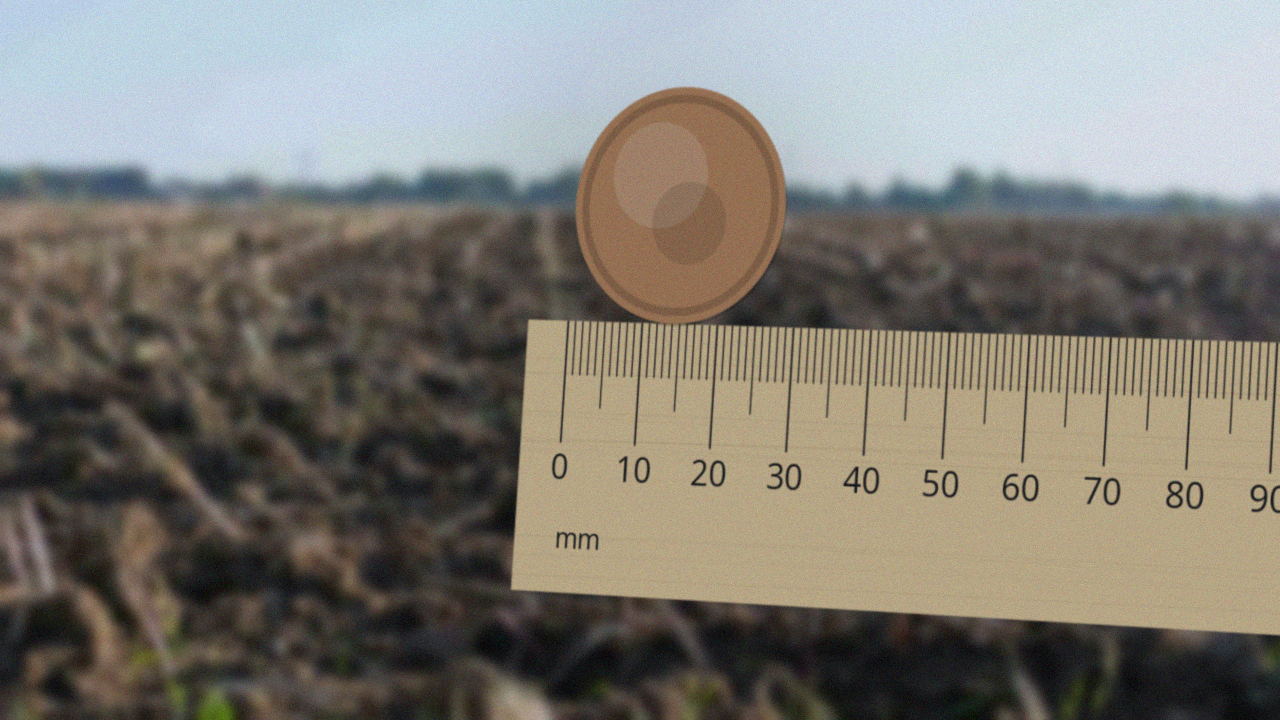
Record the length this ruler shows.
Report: 28 mm
